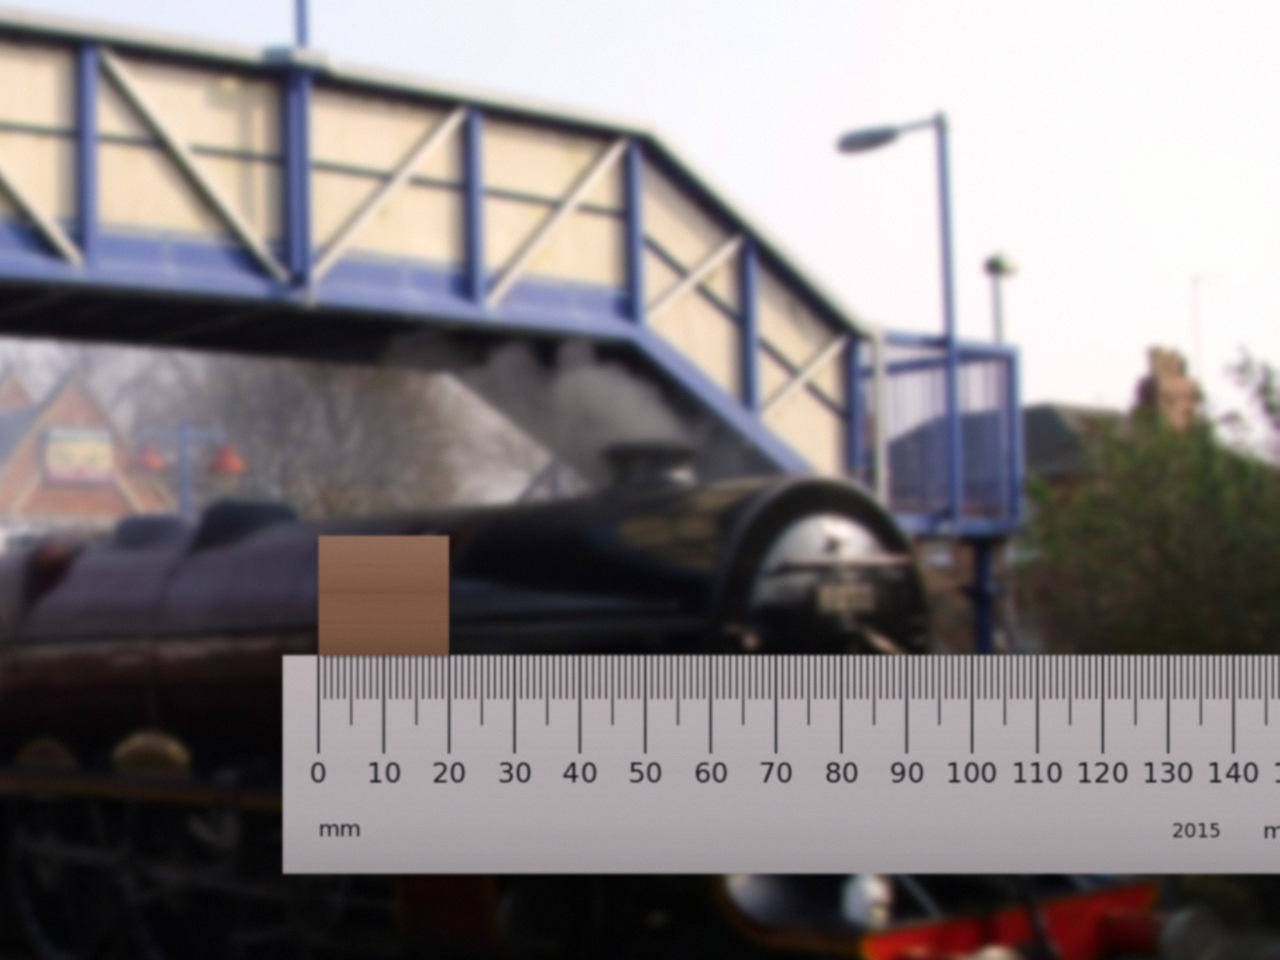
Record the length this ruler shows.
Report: 20 mm
